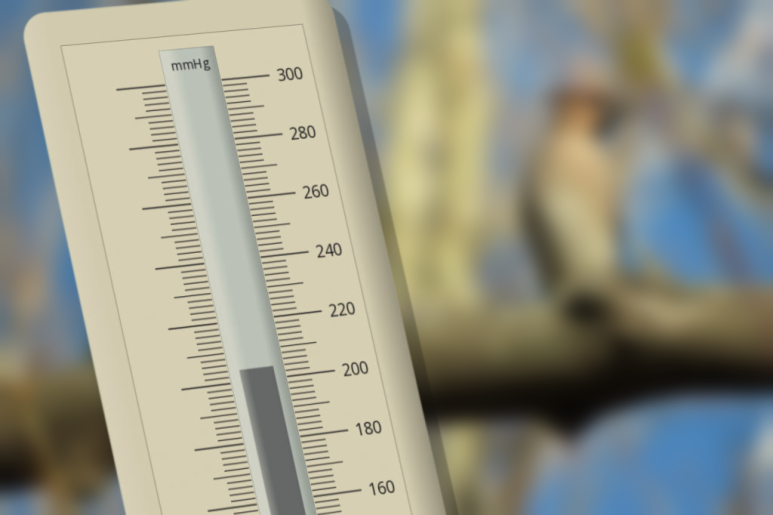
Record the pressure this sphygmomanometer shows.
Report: 204 mmHg
